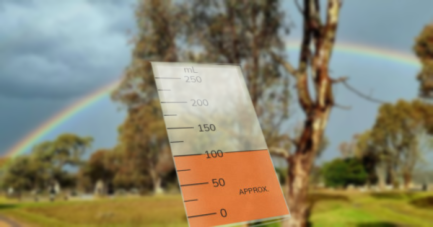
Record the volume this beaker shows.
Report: 100 mL
